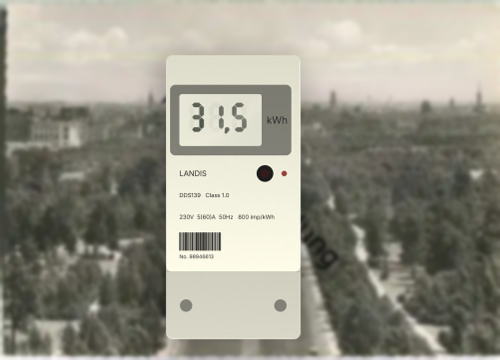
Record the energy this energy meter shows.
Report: 31.5 kWh
